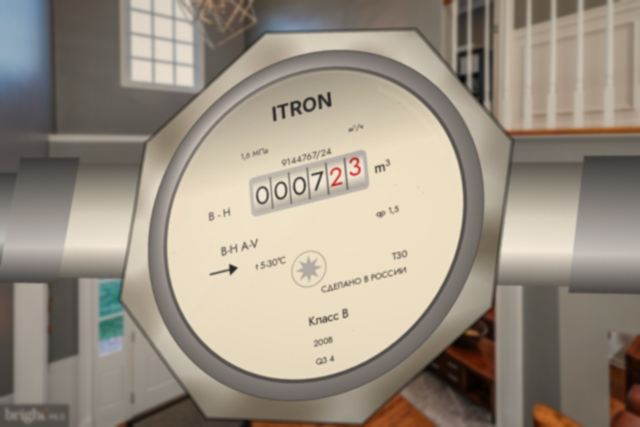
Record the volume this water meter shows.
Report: 7.23 m³
